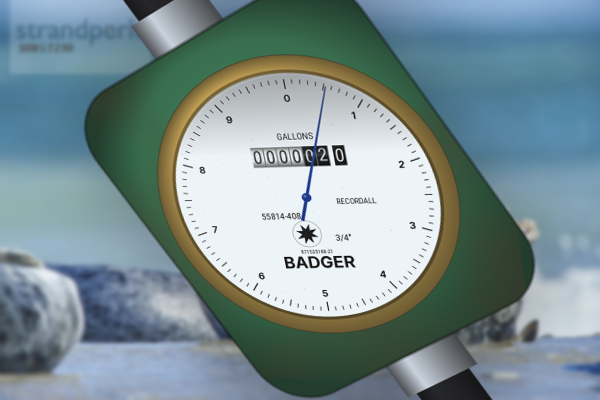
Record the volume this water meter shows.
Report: 20.5 gal
